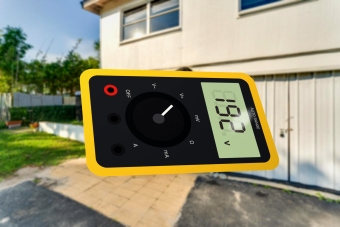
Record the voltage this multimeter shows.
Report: 192 V
